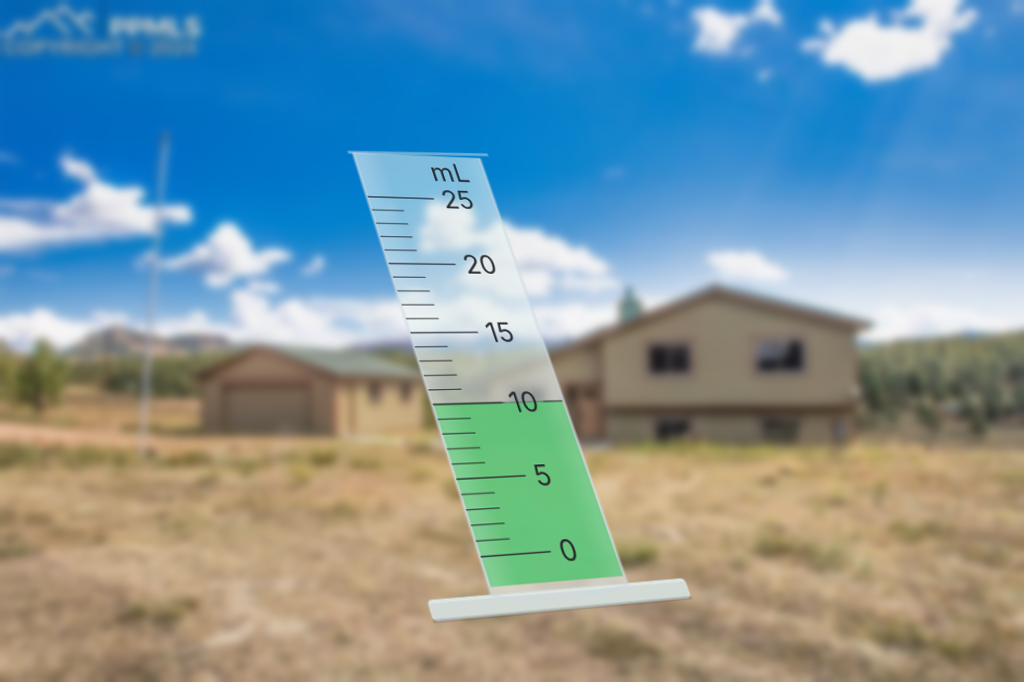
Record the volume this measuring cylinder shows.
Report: 10 mL
